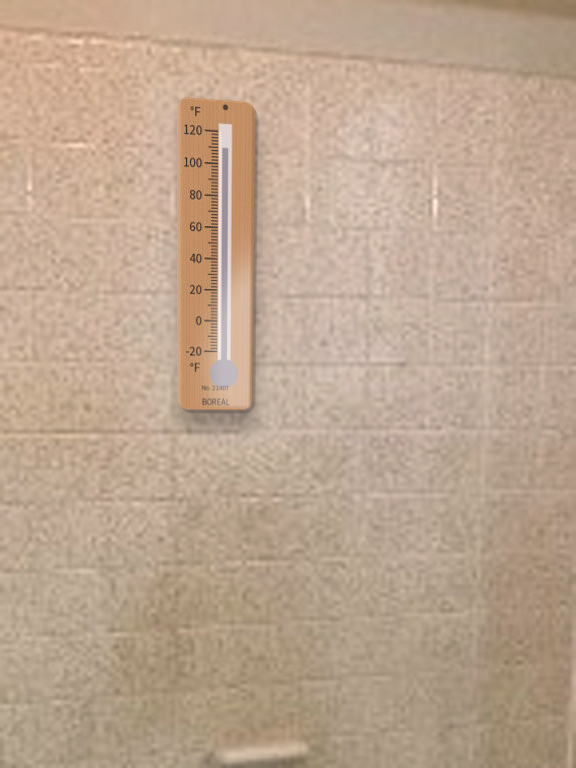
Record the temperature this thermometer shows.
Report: 110 °F
